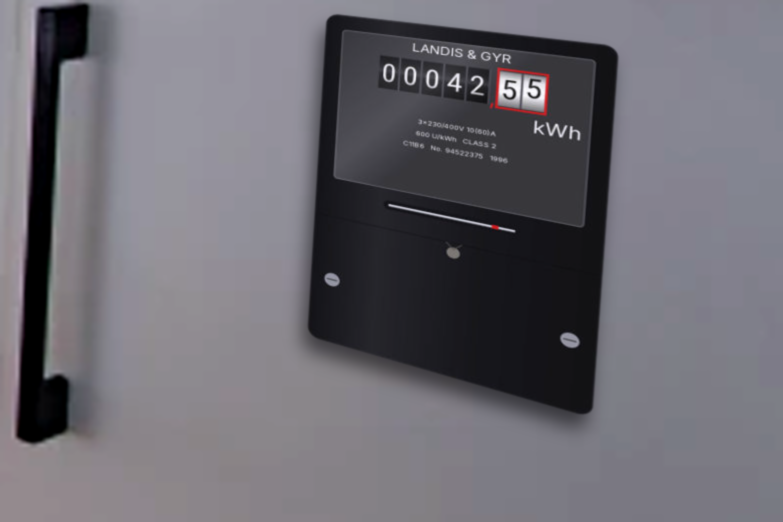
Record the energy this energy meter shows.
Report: 42.55 kWh
